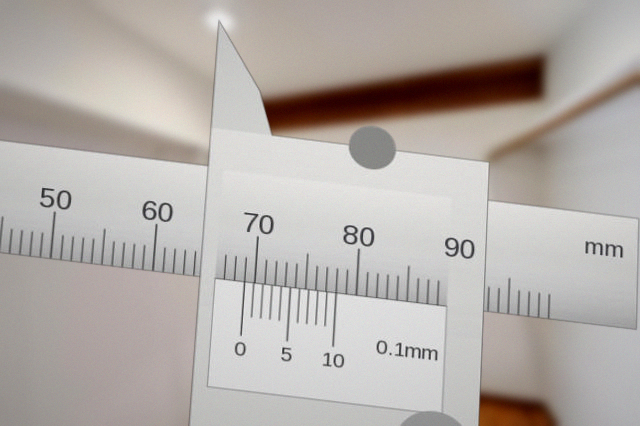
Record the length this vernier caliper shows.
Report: 69.0 mm
